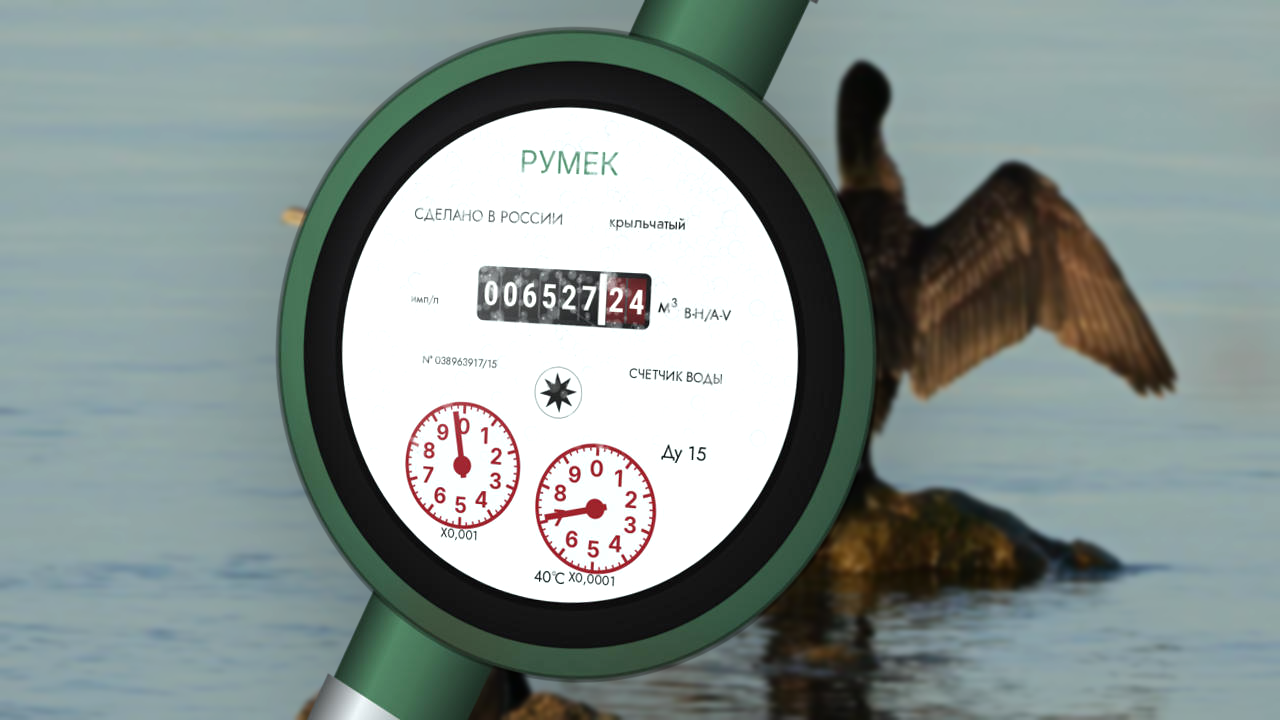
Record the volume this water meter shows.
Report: 6527.2397 m³
